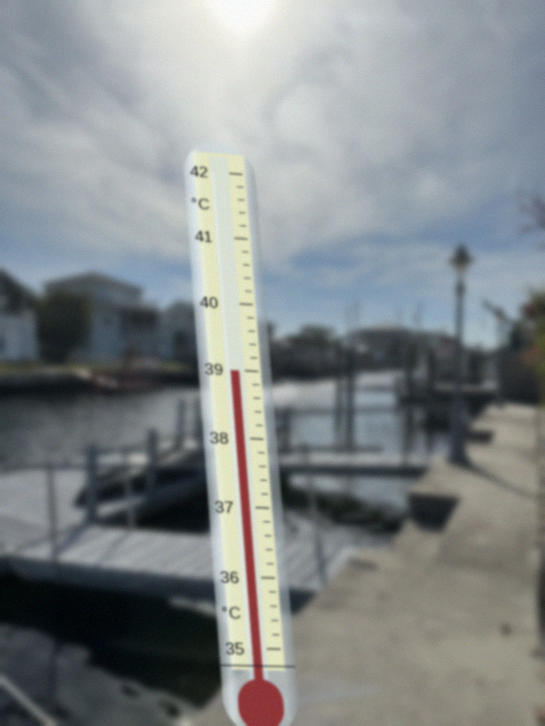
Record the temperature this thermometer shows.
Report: 39 °C
